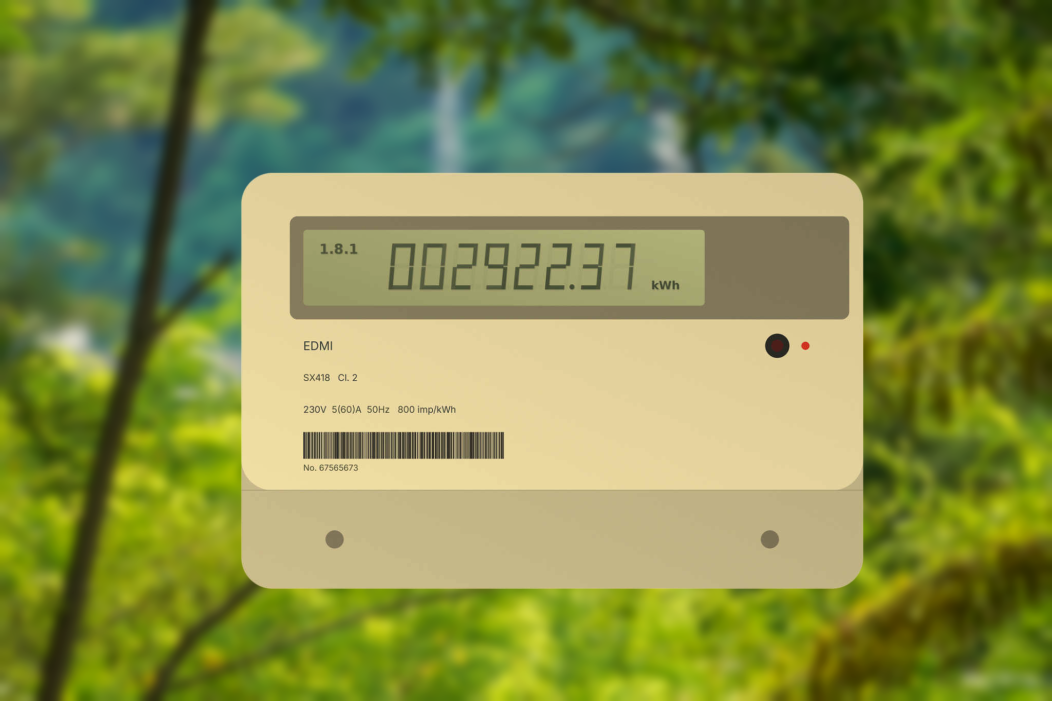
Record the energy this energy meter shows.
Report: 2922.37 kWh
